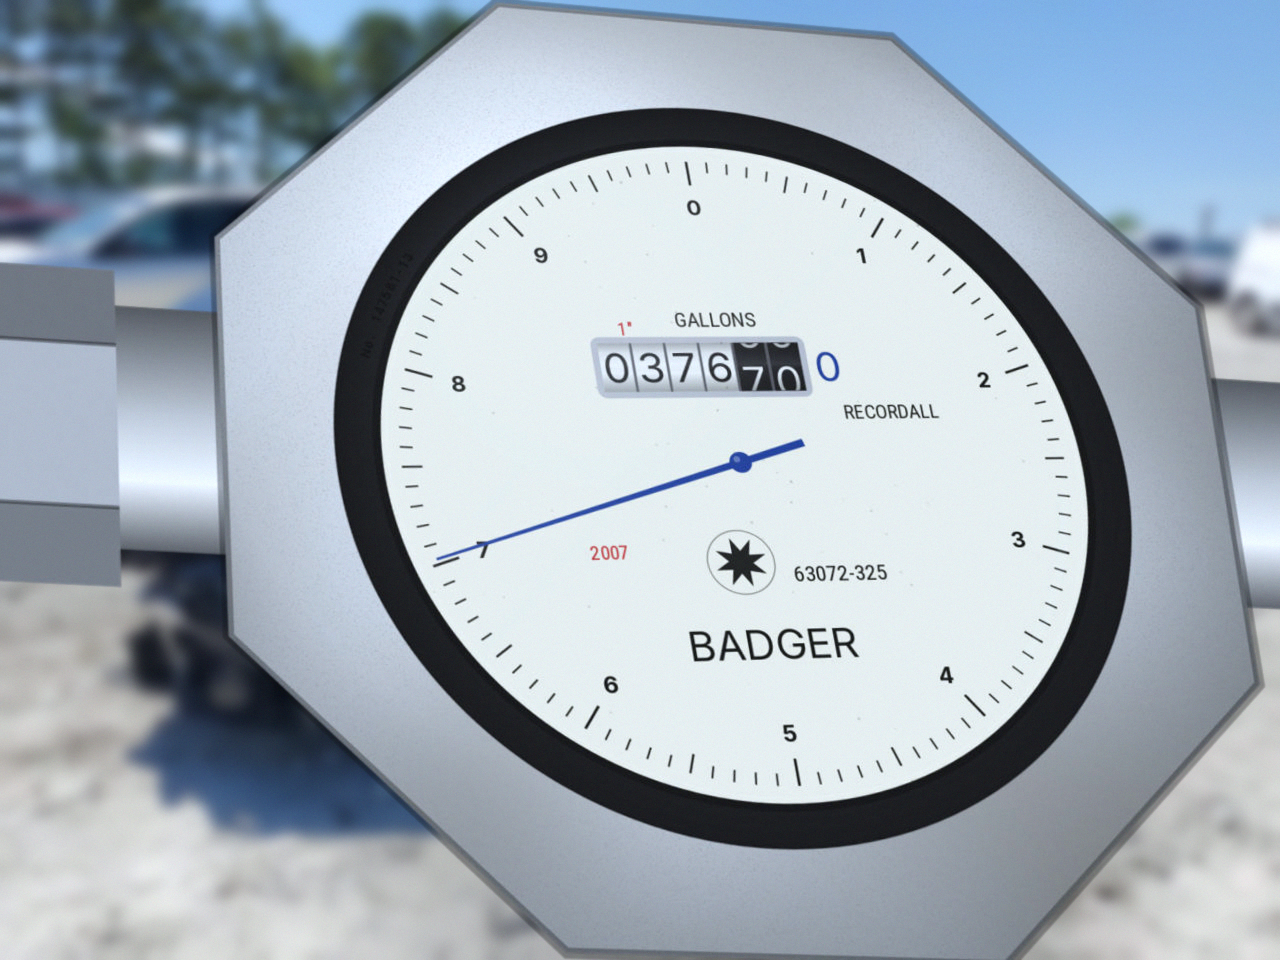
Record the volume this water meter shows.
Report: 376697.0 gal
